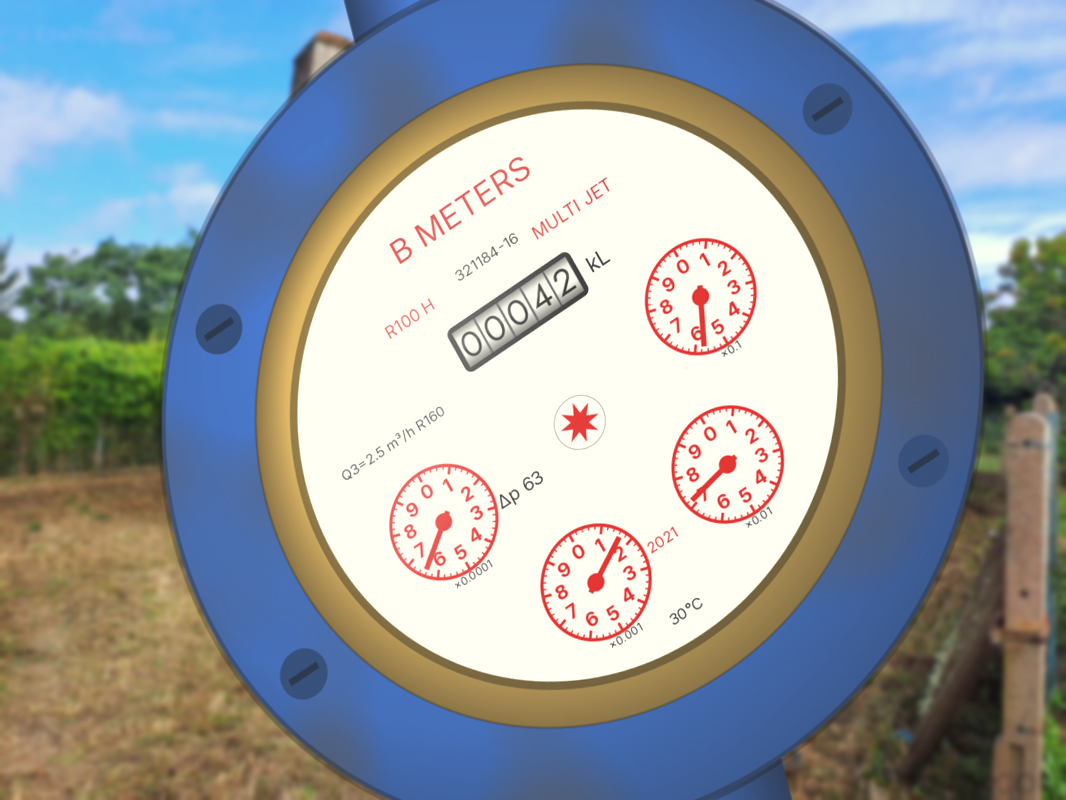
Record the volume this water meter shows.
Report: 42.5716 kL
